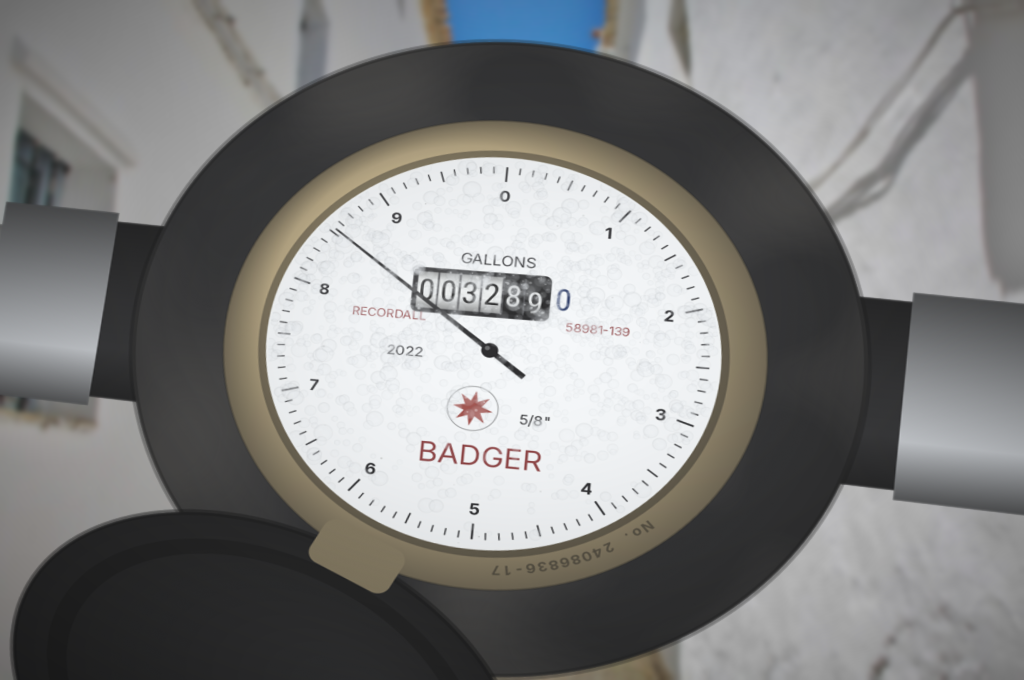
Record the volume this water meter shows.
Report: 32888.5 gal
